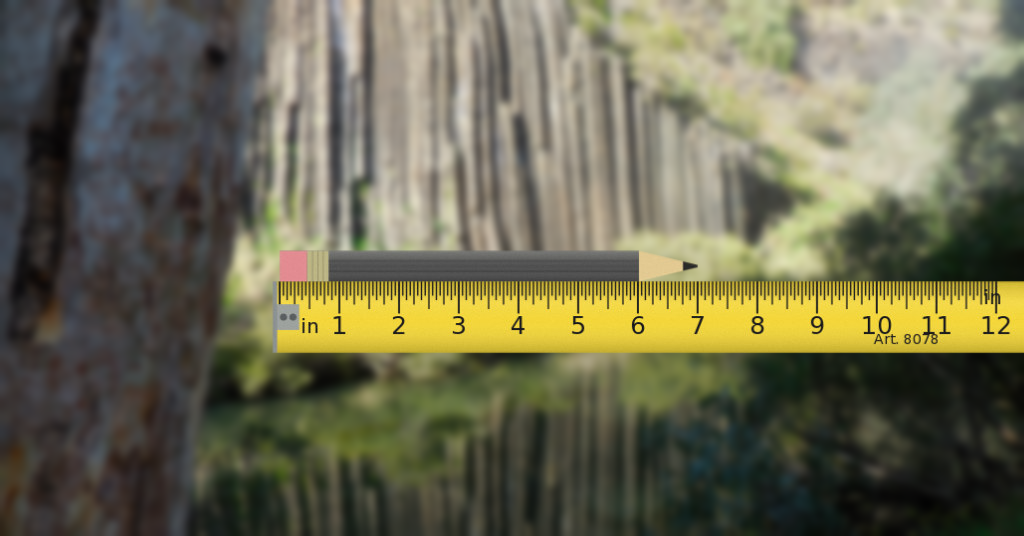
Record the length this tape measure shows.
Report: 7 in
